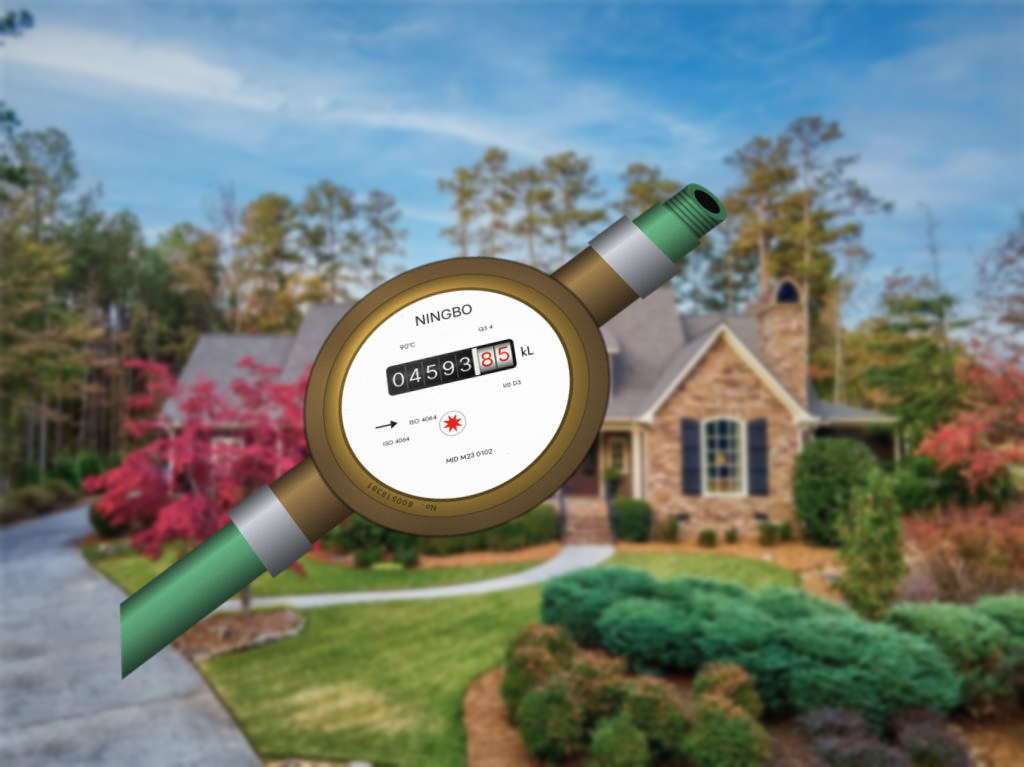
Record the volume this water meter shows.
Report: 4593.85 kL
